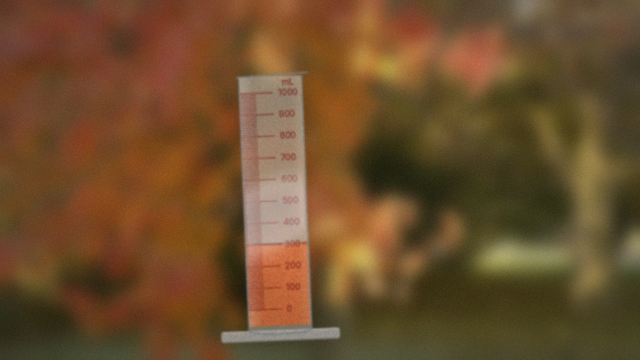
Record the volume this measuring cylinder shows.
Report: 300 mL
